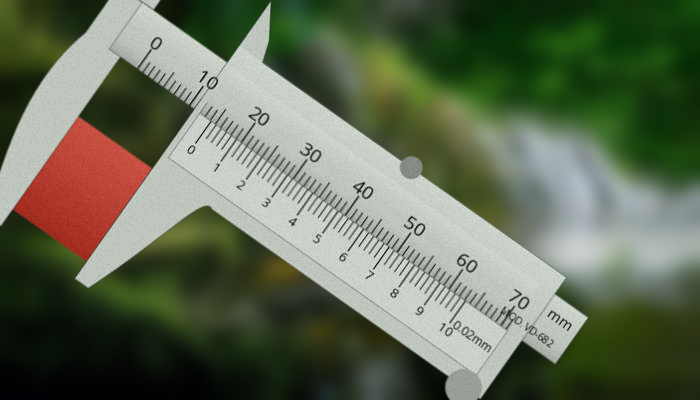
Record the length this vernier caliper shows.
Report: 14.2 mm
